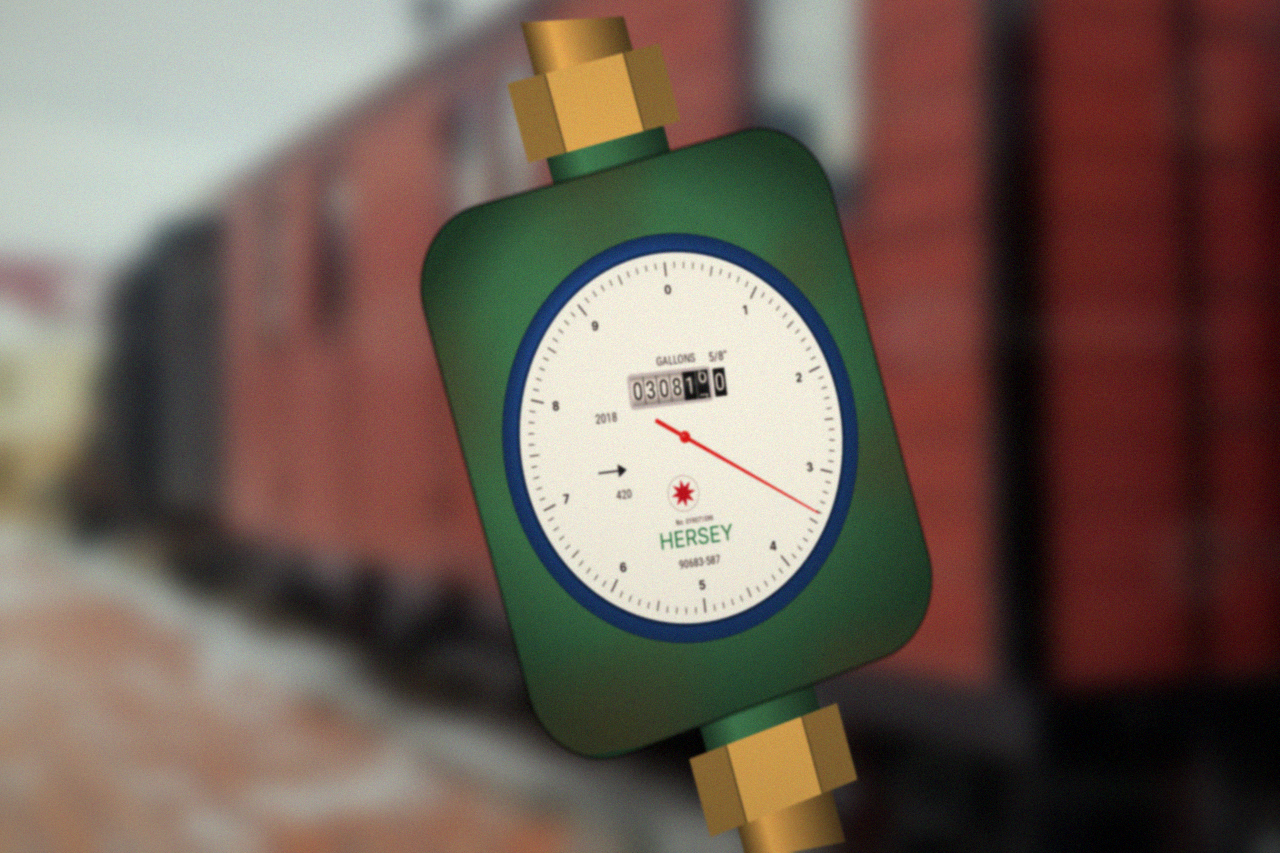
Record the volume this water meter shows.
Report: 308163.4 gal
